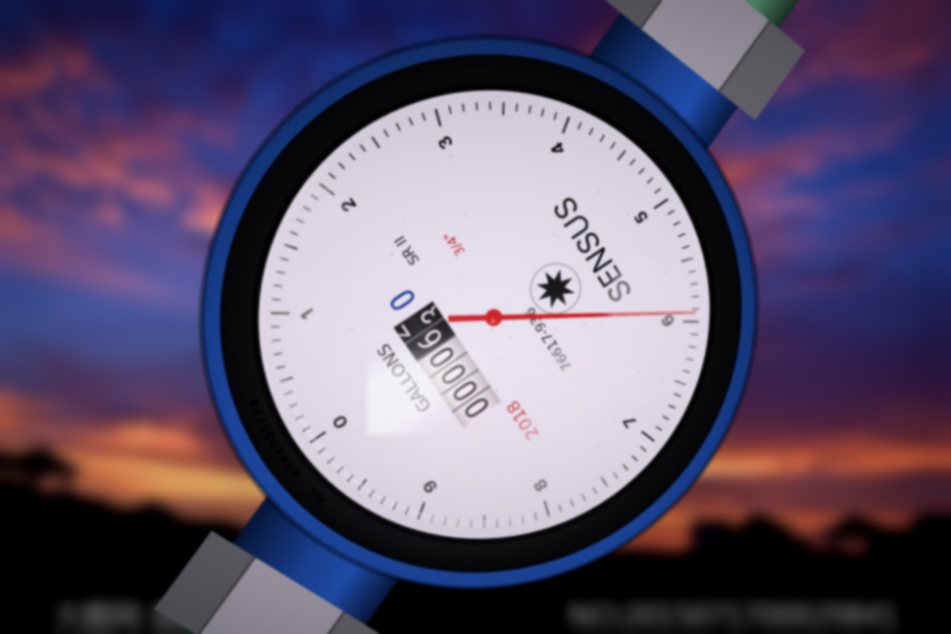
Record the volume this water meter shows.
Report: 625.9 gal
